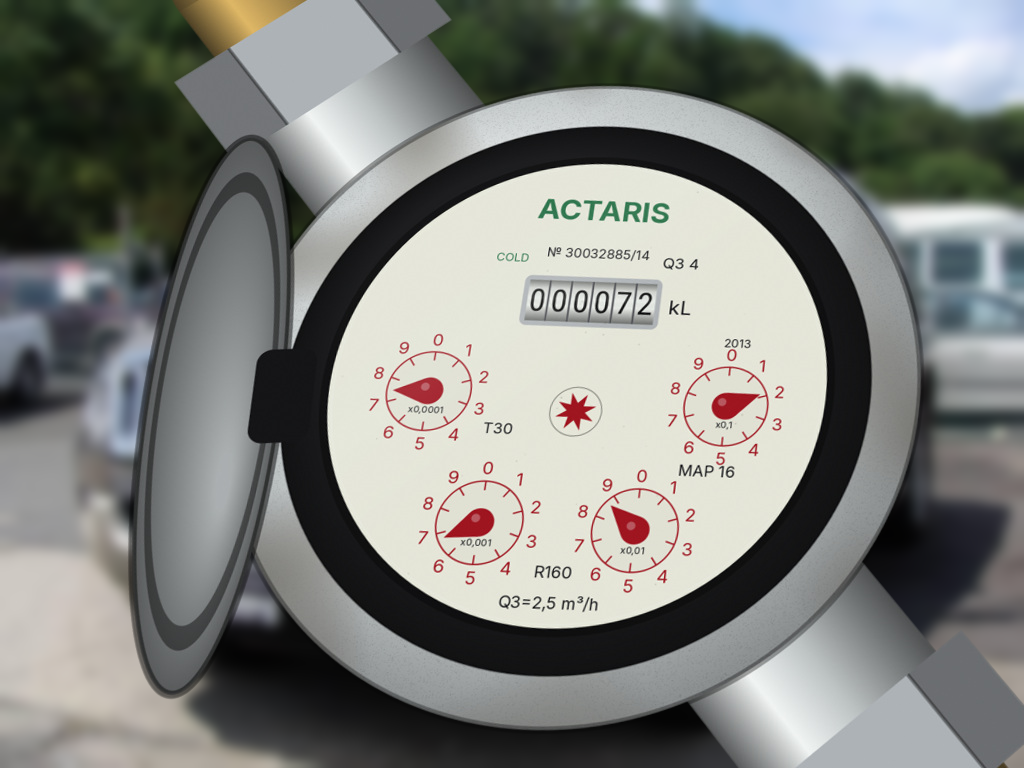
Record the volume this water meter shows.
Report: 72.1867 kL
